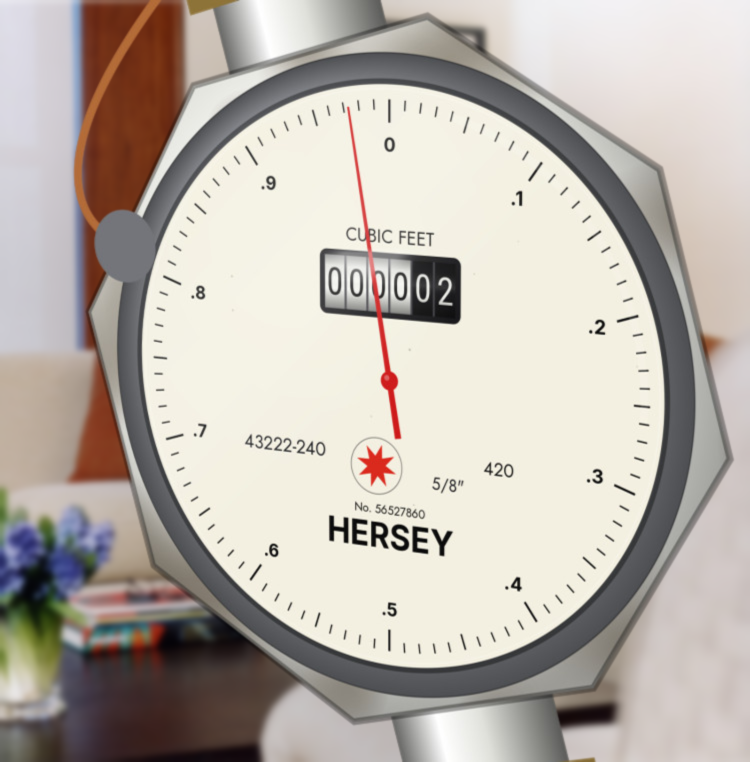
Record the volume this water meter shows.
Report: 1.97 ft³
